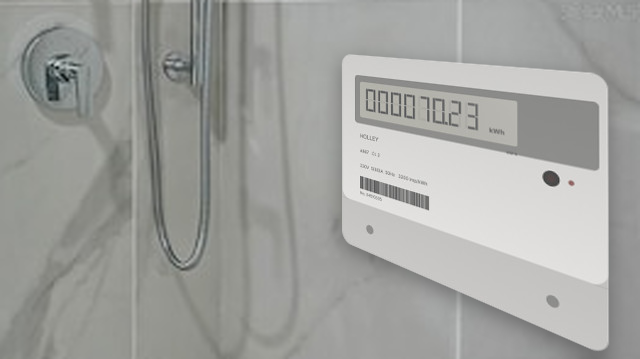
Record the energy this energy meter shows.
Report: 70.23 kWh
